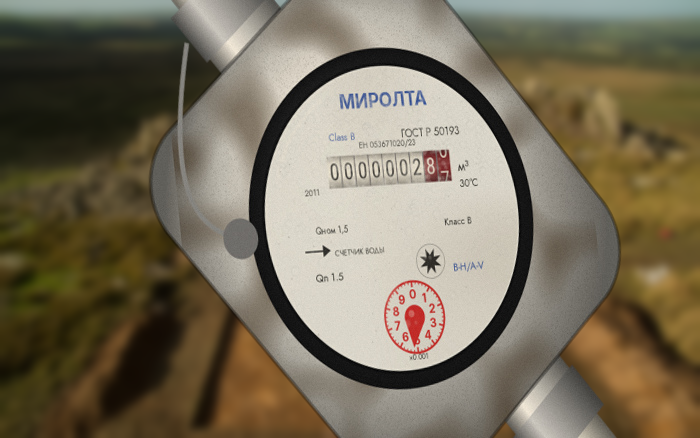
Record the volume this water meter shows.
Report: 2.865 m³
